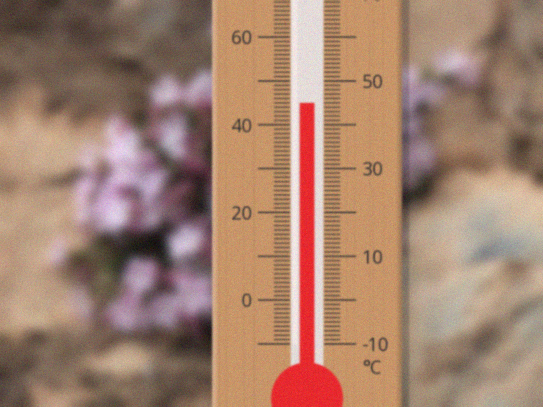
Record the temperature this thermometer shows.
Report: 45 °C
